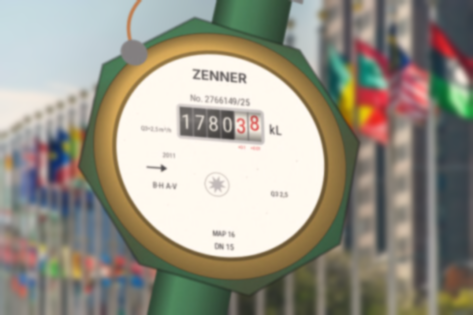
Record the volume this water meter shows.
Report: 1780.38 kL
